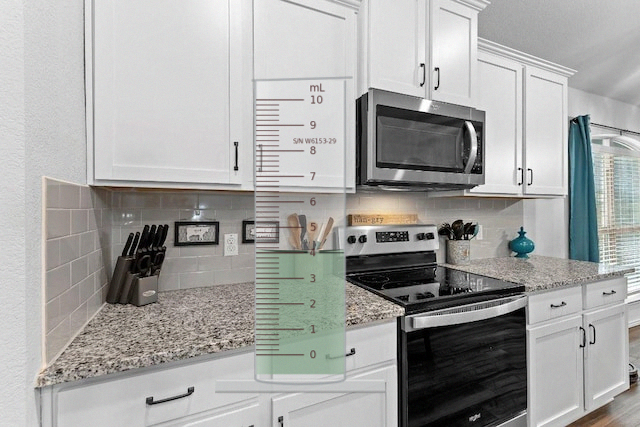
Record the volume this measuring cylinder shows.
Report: 4 mL
